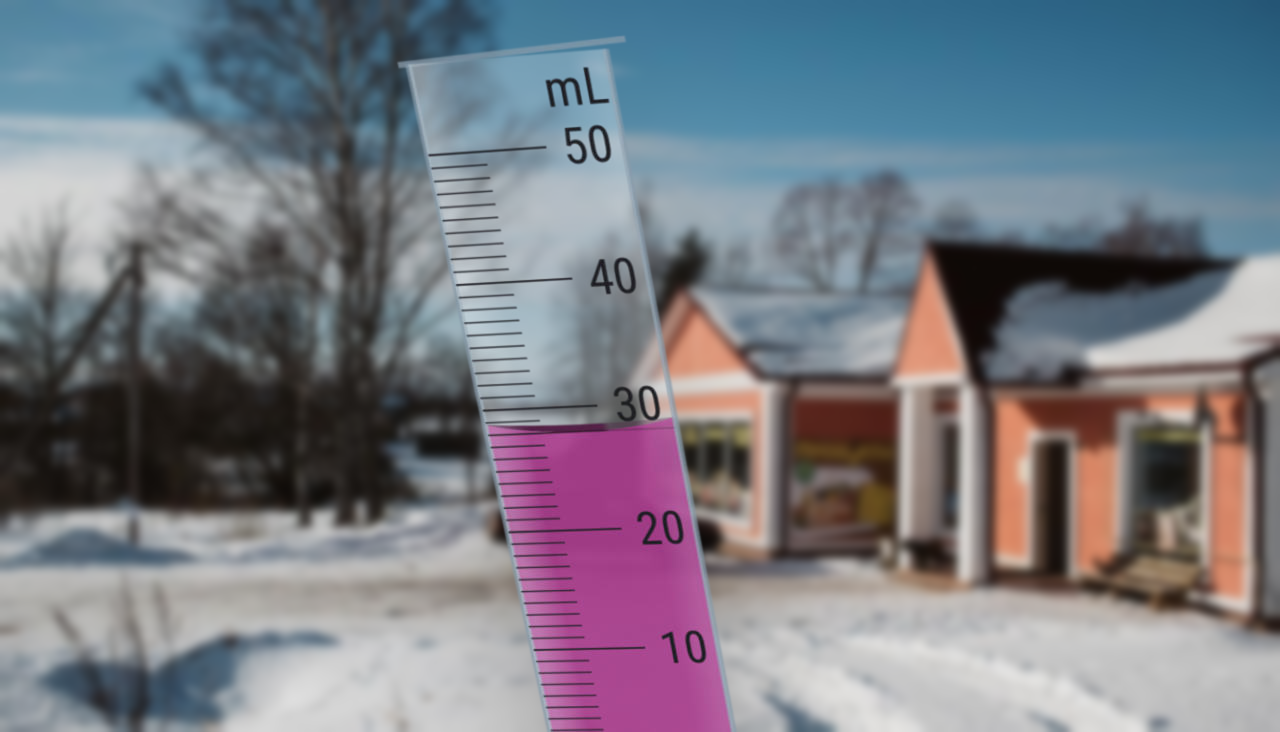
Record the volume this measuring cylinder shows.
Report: 28 mL
